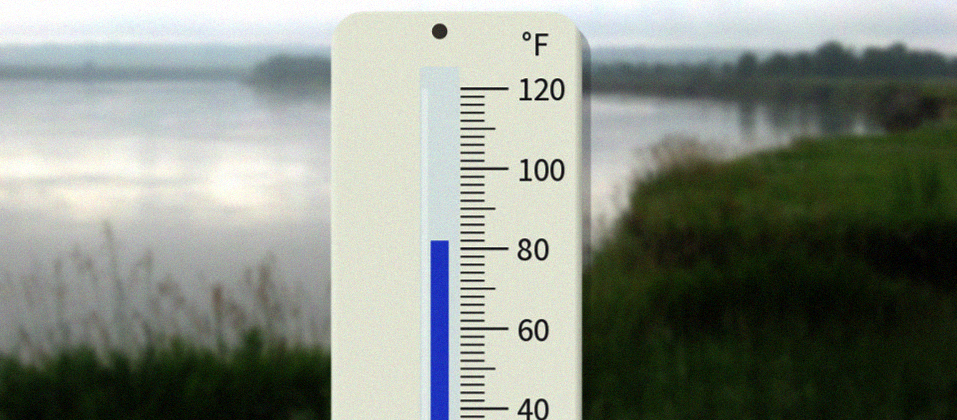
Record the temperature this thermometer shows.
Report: 82 °F
